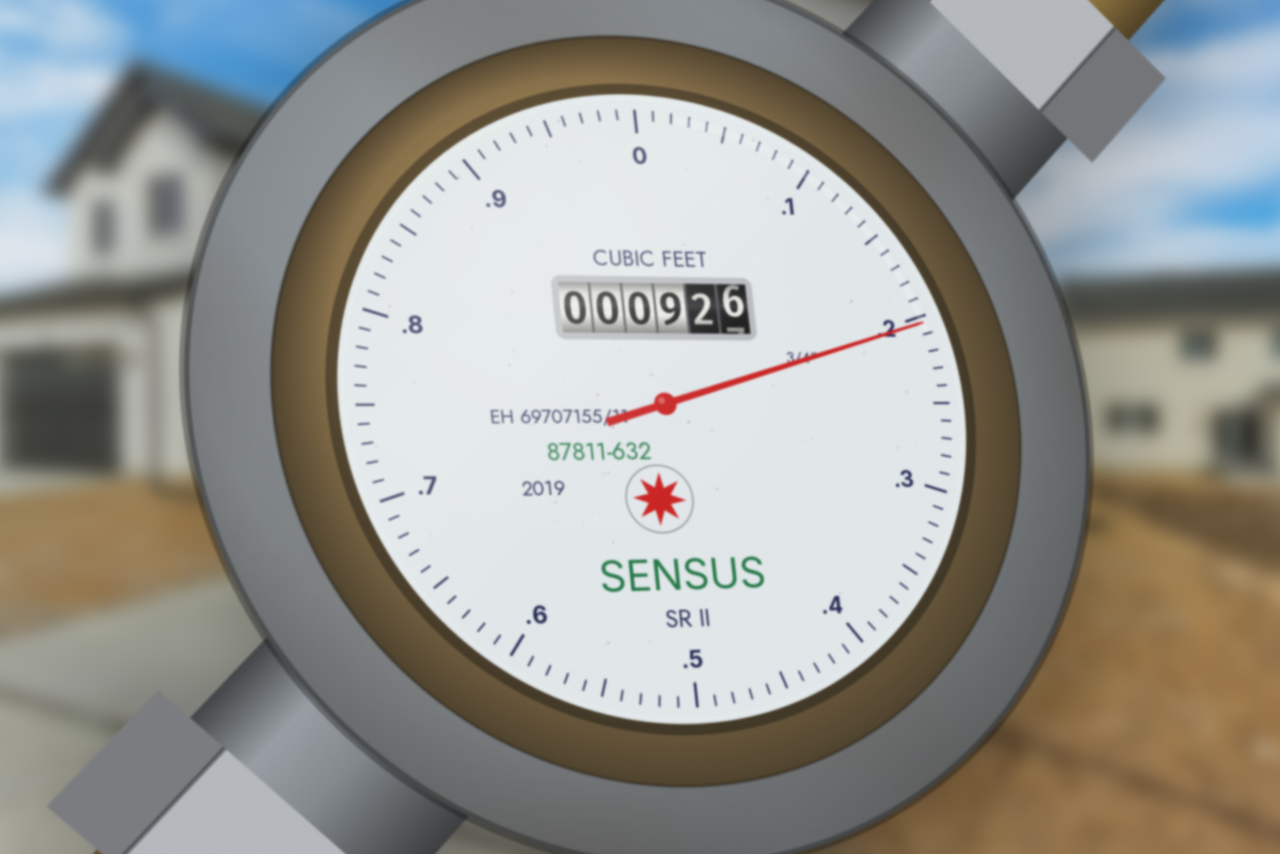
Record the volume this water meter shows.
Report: 926.20 ft³
